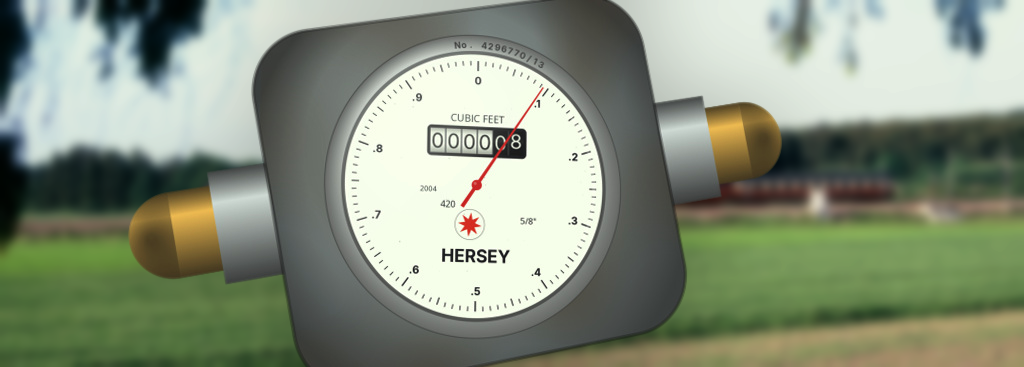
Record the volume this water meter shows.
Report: 8.09 ft³
